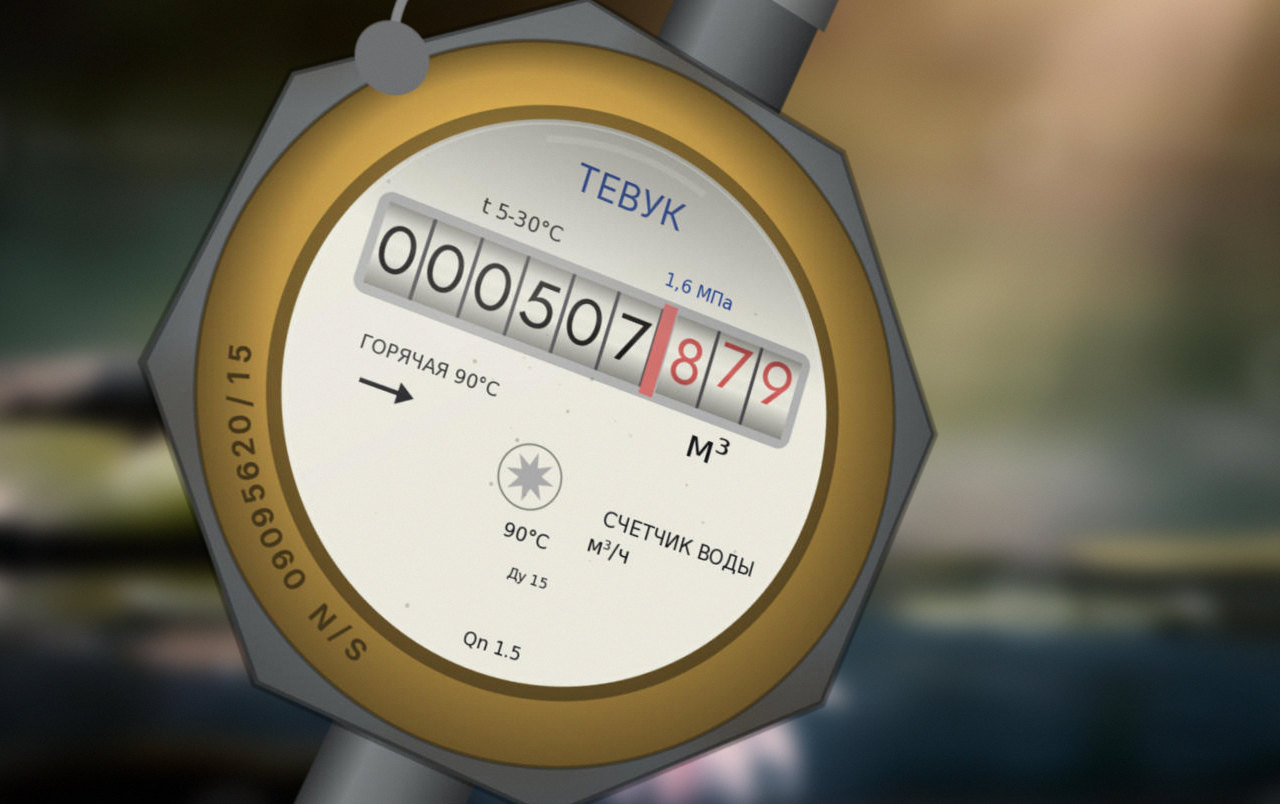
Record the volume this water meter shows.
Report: 507.879 m³
